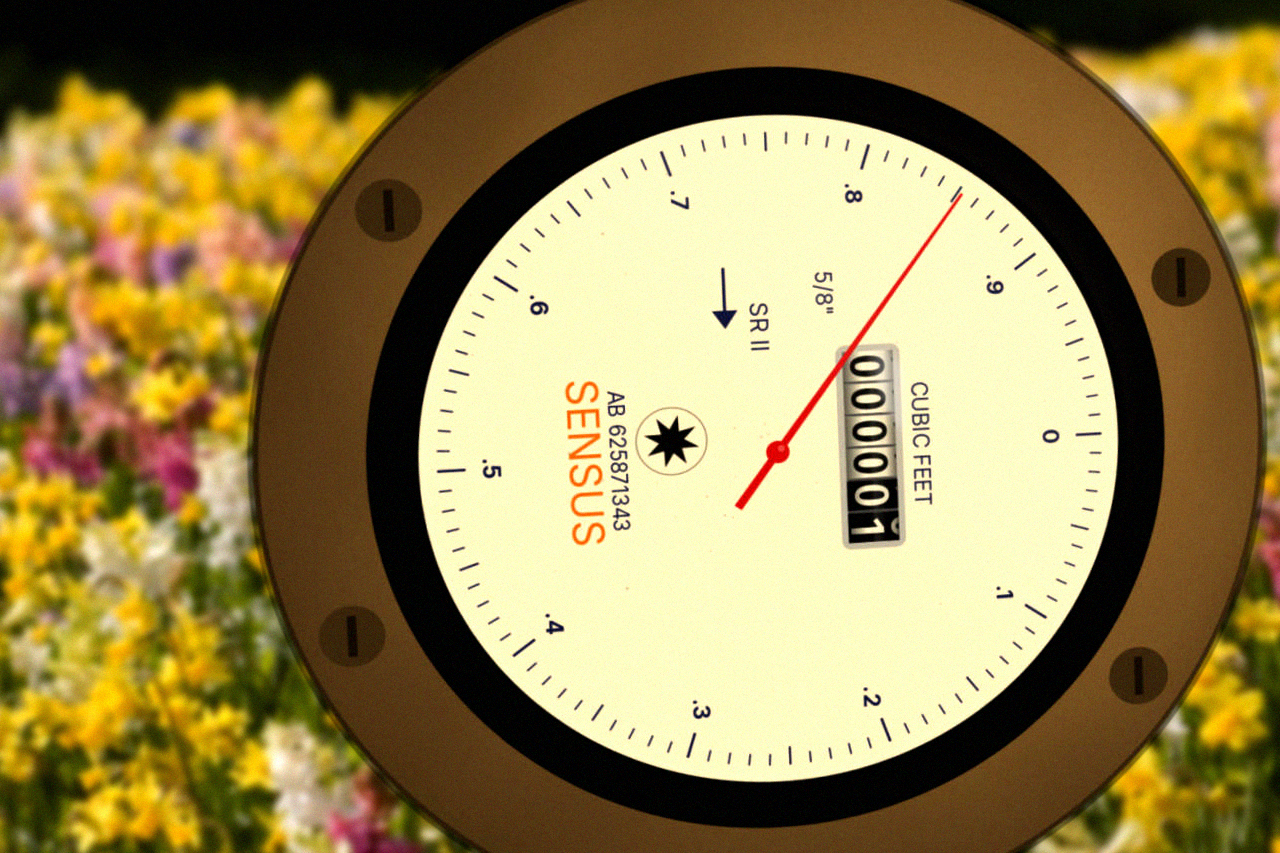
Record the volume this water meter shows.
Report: 0.85 ft³
